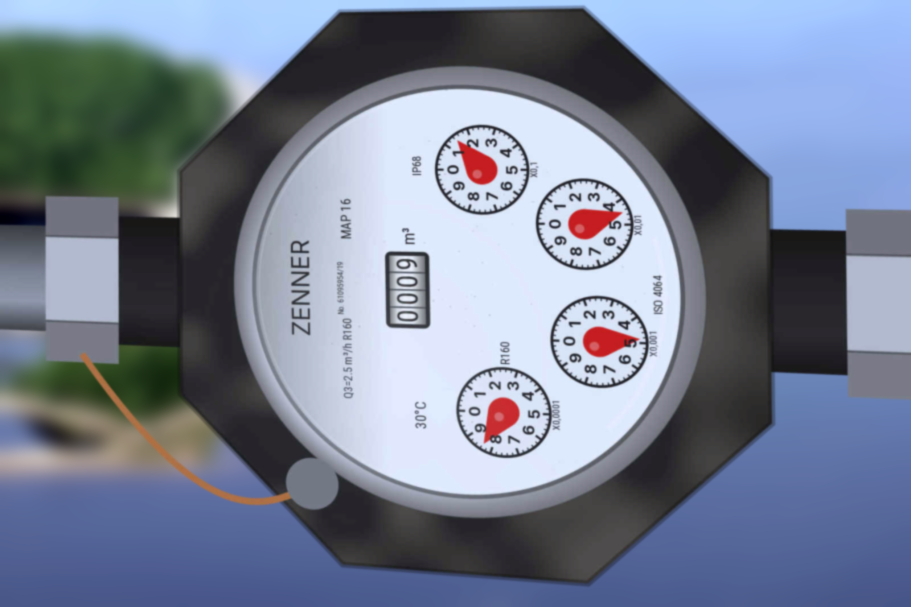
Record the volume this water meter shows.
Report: 9.1448 m³
